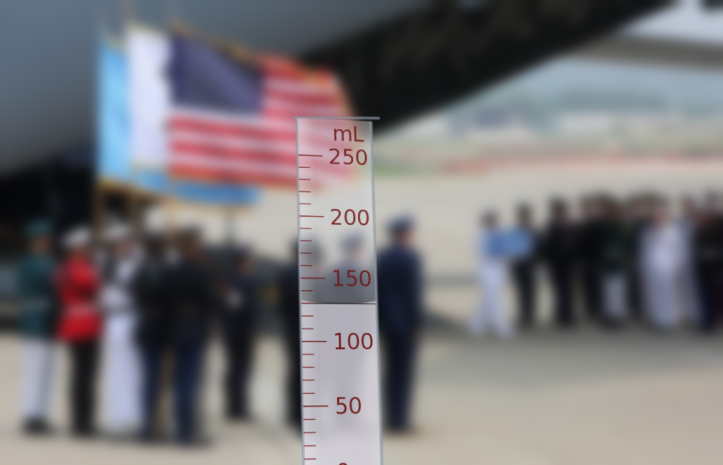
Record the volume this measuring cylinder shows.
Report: 130 mL
